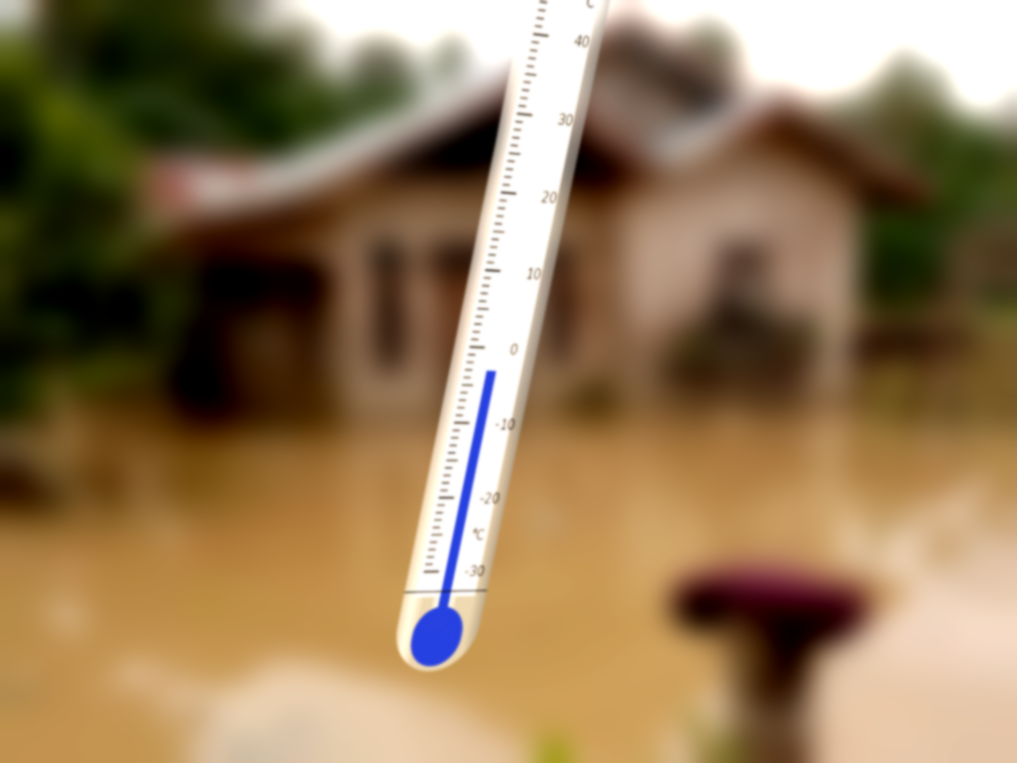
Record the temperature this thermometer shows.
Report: -3 °C
